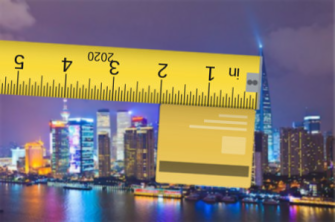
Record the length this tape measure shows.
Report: 2 in
